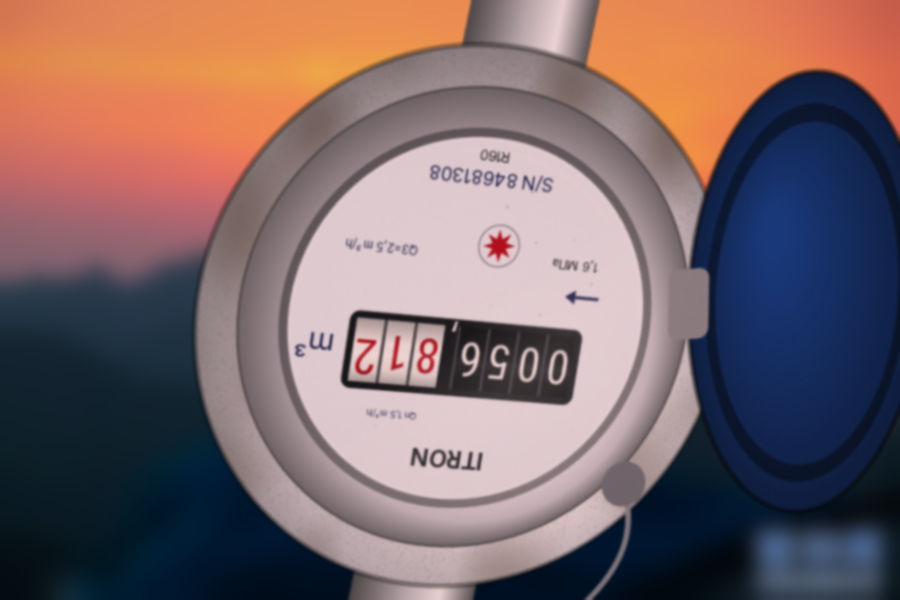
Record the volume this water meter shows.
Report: 56.812 m³
